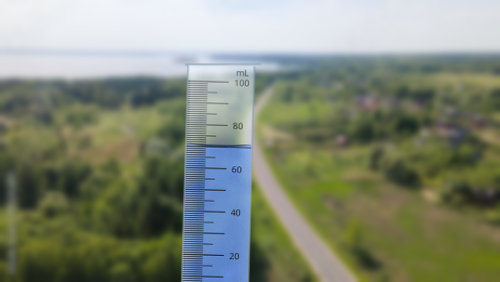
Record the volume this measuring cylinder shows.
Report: 70 mL
